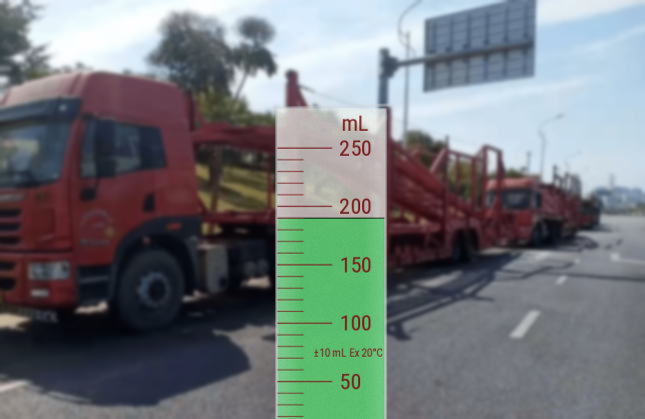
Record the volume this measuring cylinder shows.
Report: 190 mL
